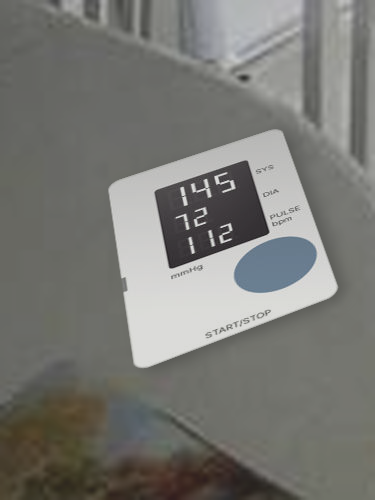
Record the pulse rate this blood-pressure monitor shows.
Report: 112 bpm
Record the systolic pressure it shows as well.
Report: 145 mmHg
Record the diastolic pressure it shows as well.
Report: 72 mmHg
